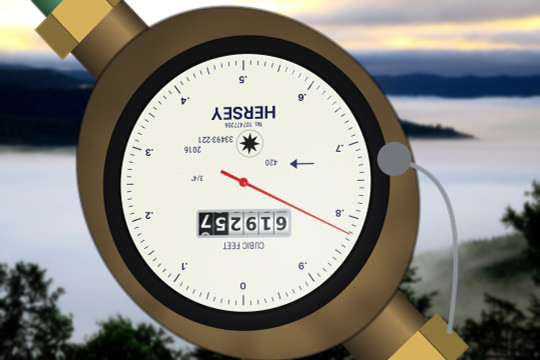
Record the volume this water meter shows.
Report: 619256.82 ft³
